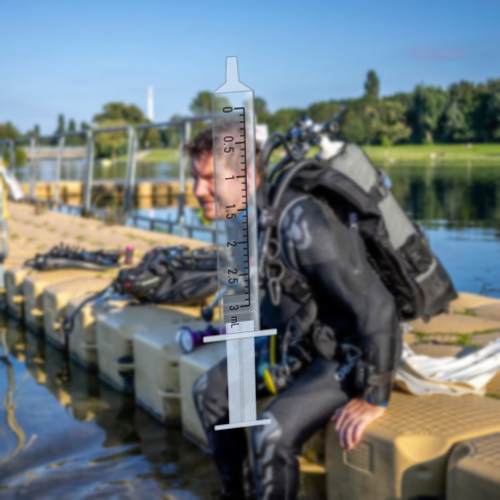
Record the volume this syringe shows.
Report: 2.8 mL
